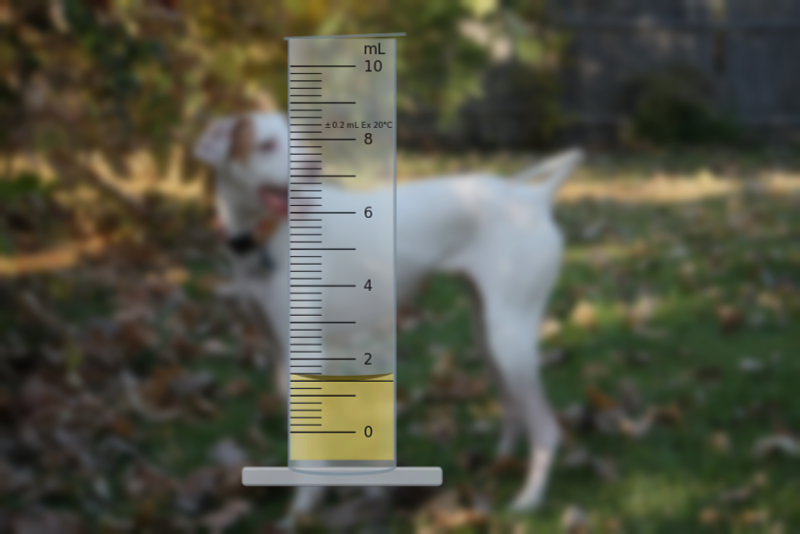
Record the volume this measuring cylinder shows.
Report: 1.4 mL
